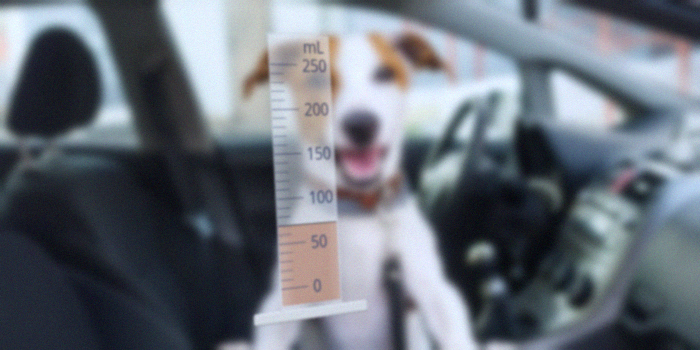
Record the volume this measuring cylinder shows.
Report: 70 mL
